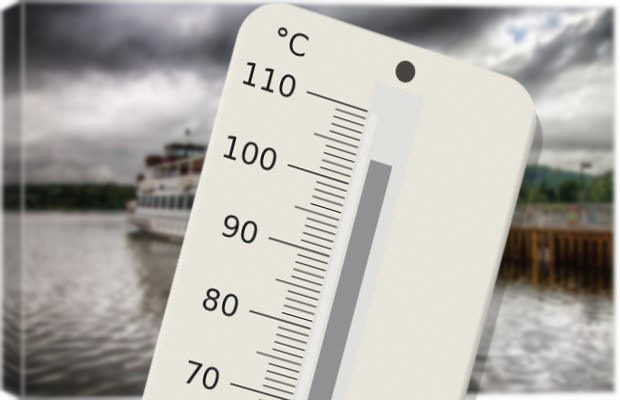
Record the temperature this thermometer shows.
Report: 104 °C
